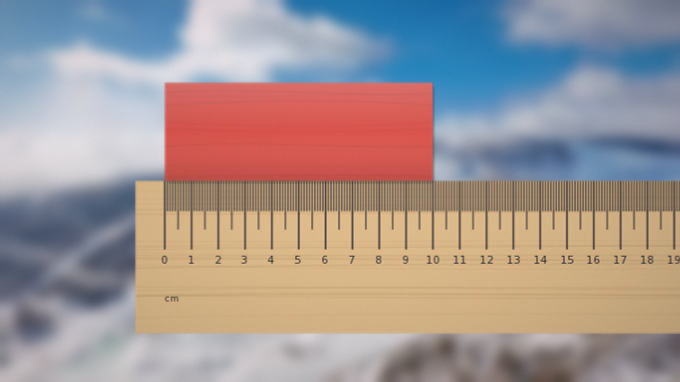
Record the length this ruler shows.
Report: 10 cm
